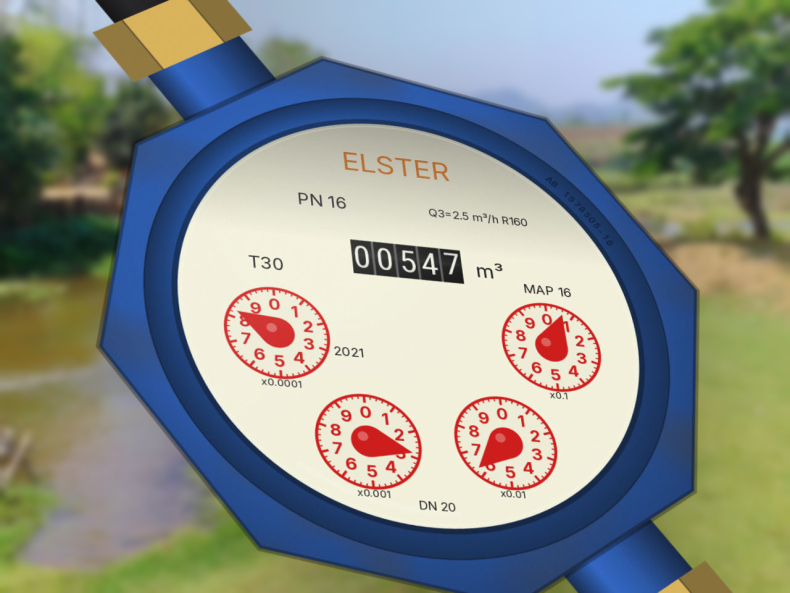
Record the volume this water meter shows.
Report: 547.0628 m³
